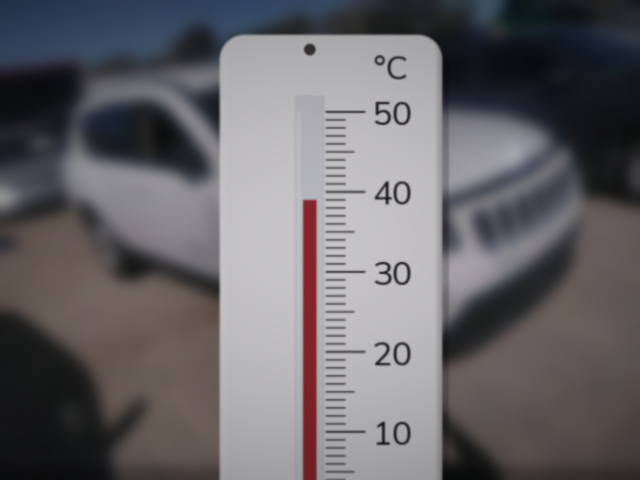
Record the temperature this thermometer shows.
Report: 39 °C
